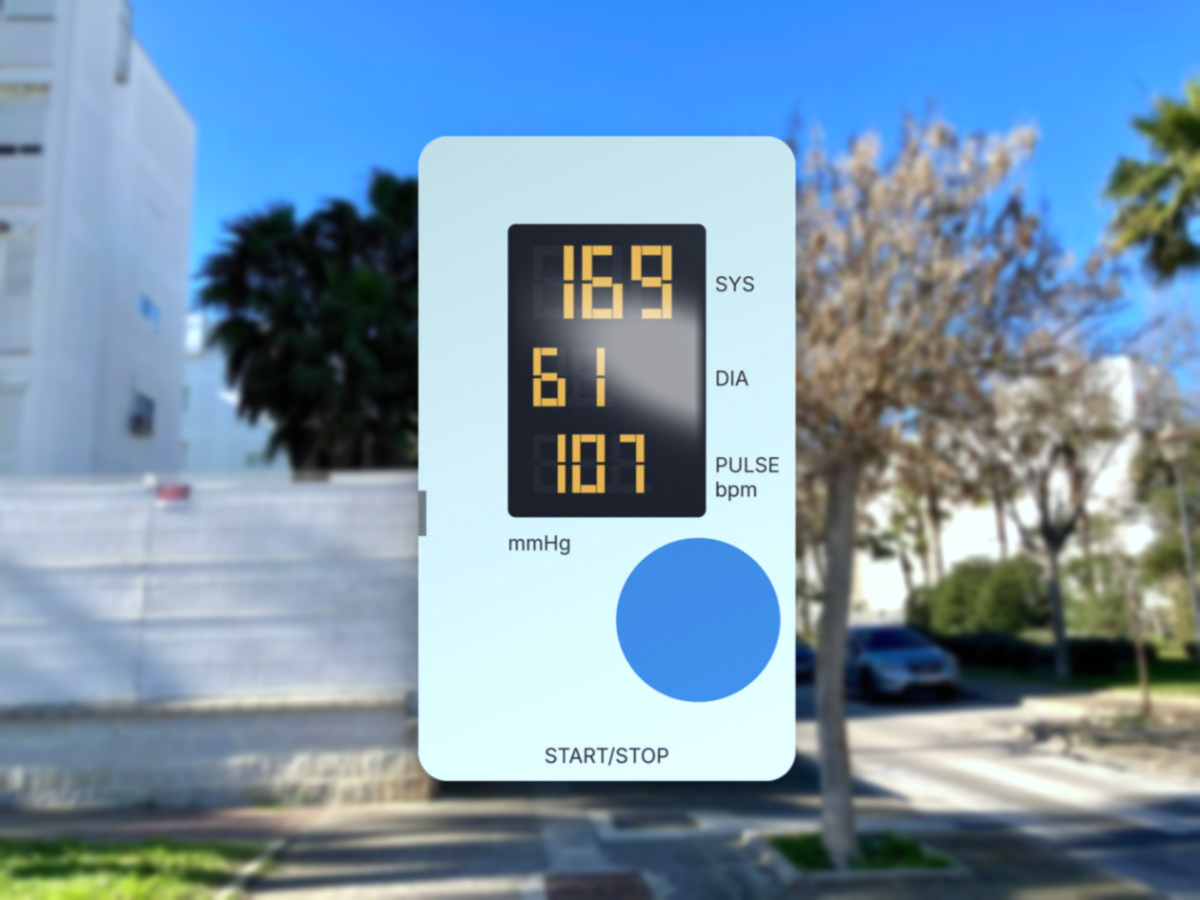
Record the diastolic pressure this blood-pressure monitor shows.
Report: 61 mmHg
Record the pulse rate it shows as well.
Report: 107 bpm
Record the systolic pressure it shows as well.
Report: 169 mmHg
